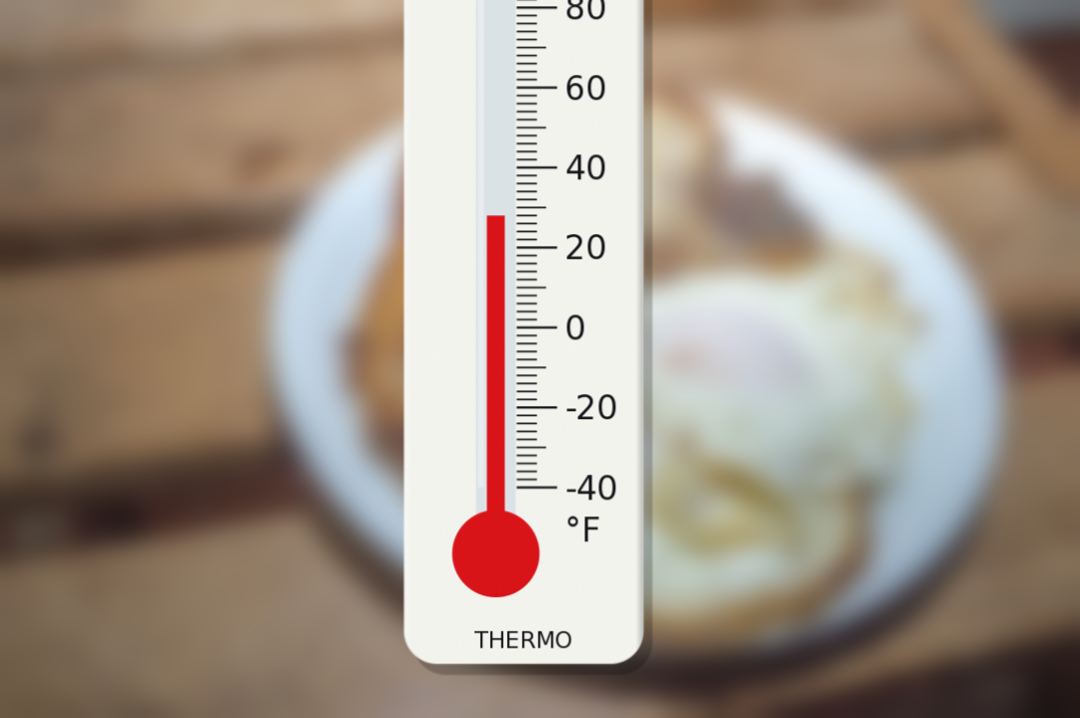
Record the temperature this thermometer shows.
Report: 28 °F
